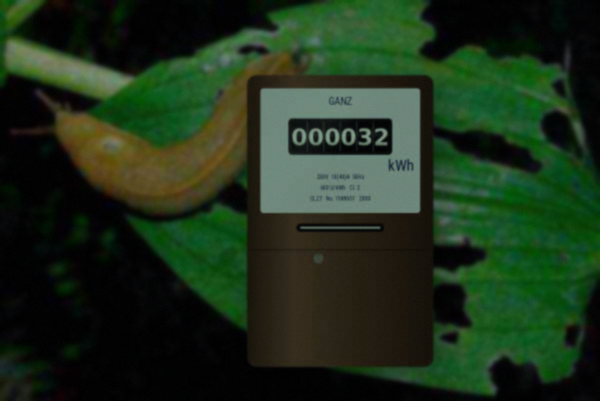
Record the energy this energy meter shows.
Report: 32 kWh
